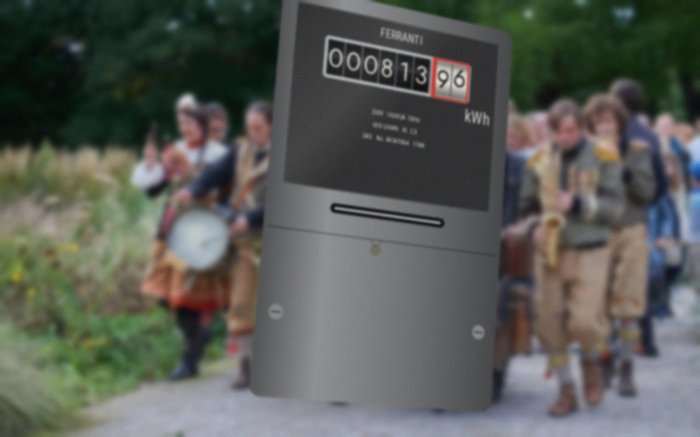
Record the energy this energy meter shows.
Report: 813.96 kWh
